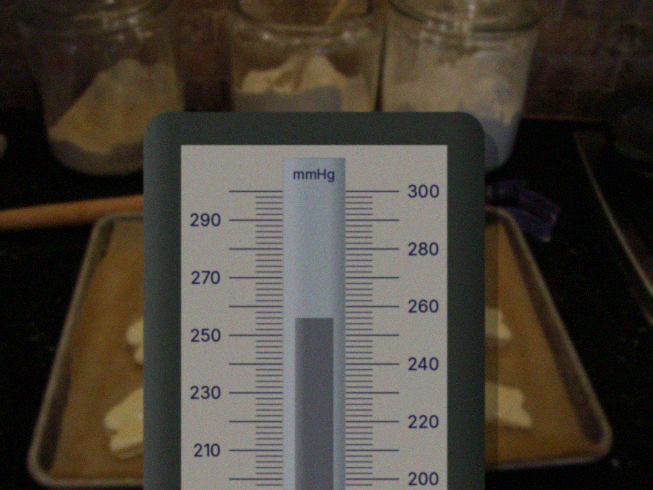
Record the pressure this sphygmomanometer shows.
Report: 256 mmHg
